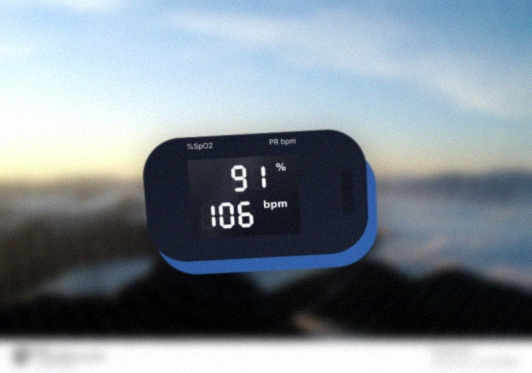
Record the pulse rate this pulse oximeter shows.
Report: 106 bpm
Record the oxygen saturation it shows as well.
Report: 91 %
